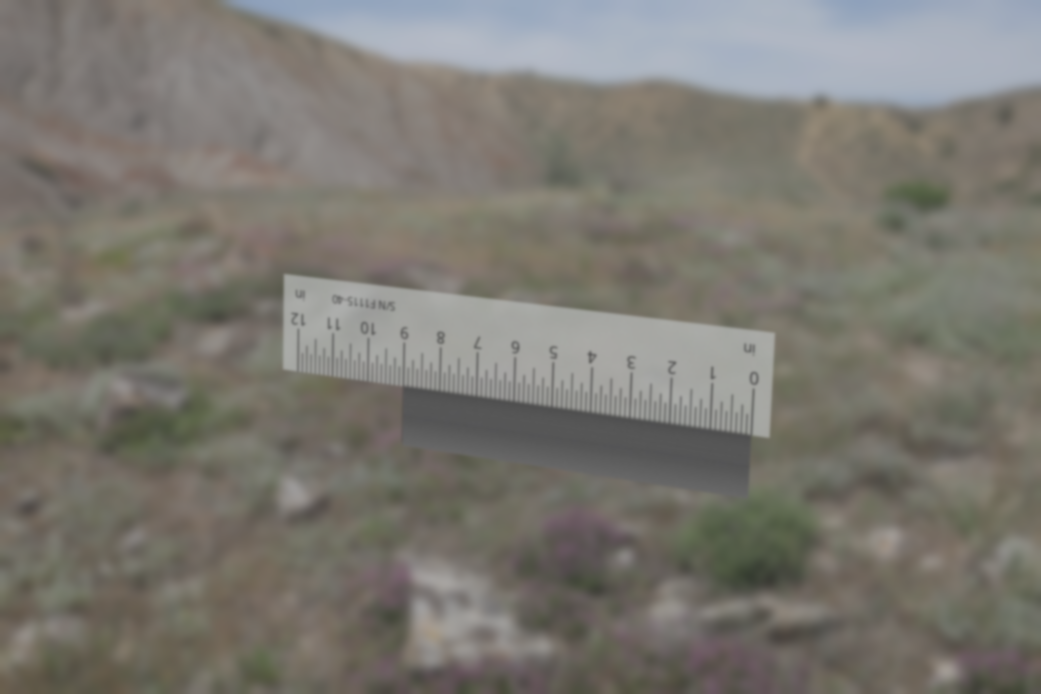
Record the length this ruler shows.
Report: 9 in
